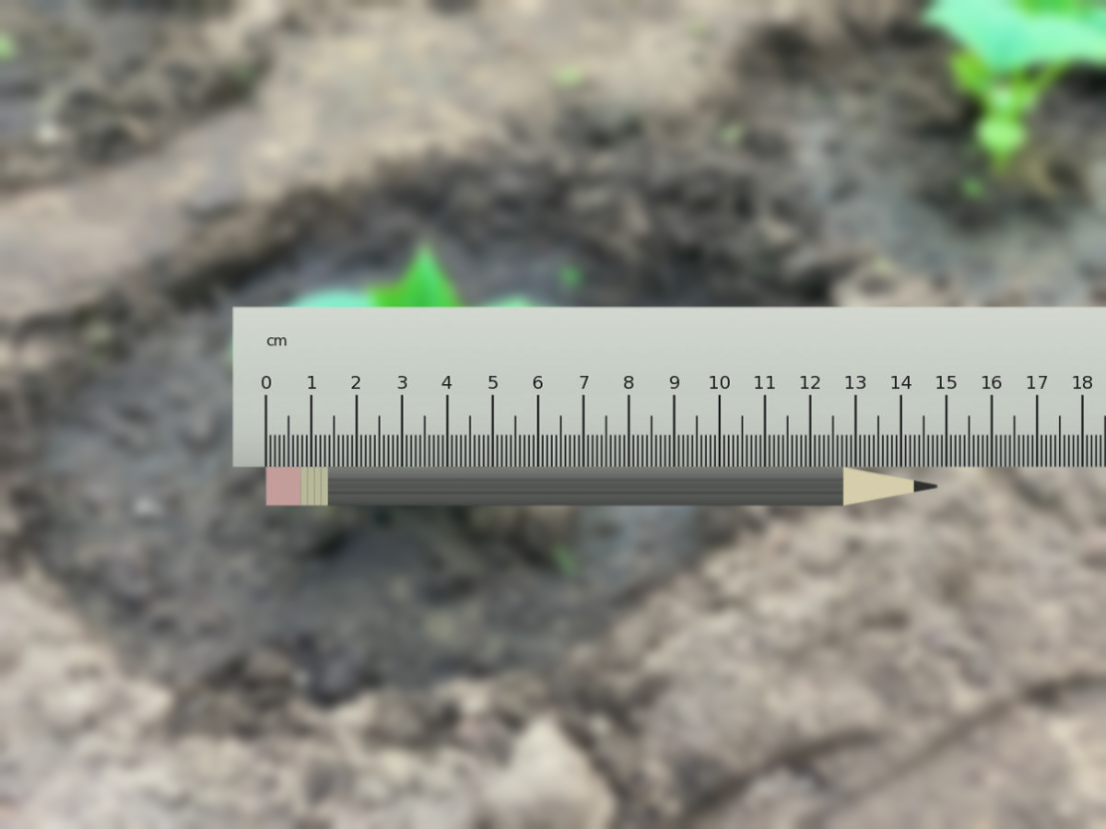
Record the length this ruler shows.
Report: 14.8 cm
